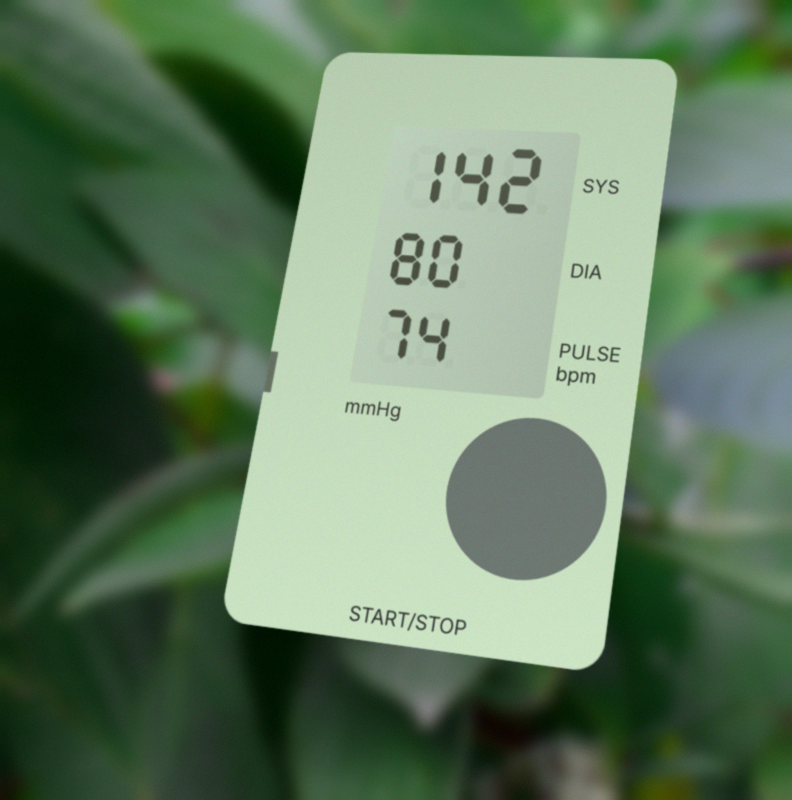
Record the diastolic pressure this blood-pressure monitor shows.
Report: 80 mmHg
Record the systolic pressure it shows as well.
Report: 142 mmHg
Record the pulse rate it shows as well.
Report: 74 bpm
